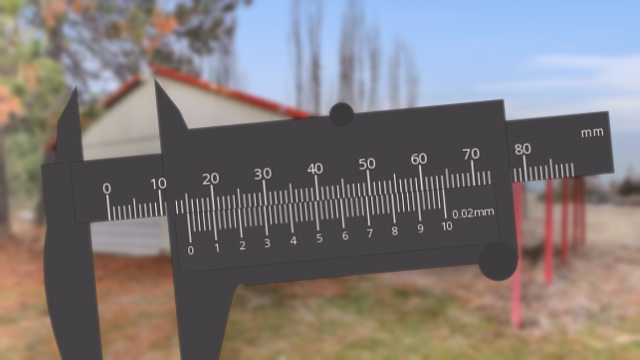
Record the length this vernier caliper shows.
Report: 15.0 mm
